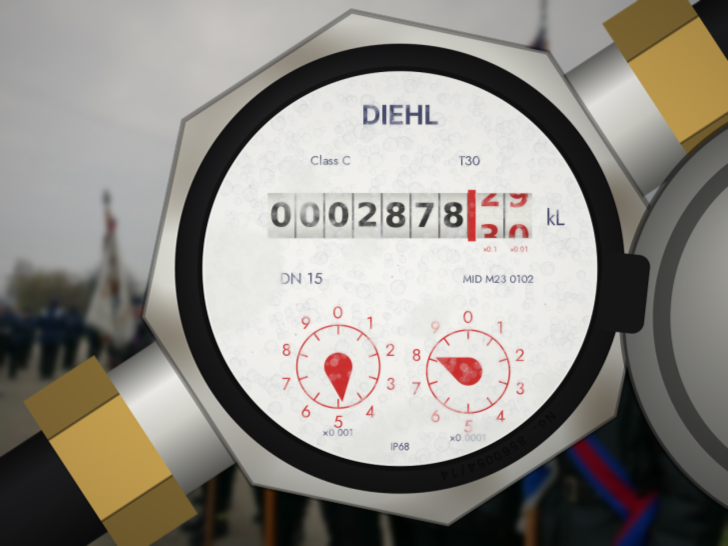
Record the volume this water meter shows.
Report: 2878.2948 kL
